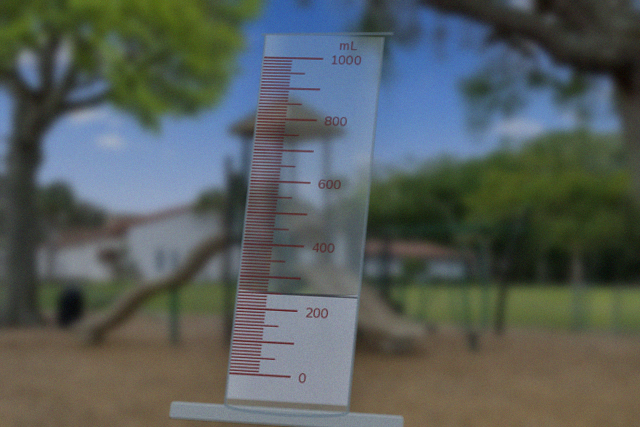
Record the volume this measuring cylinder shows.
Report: 250 mL
